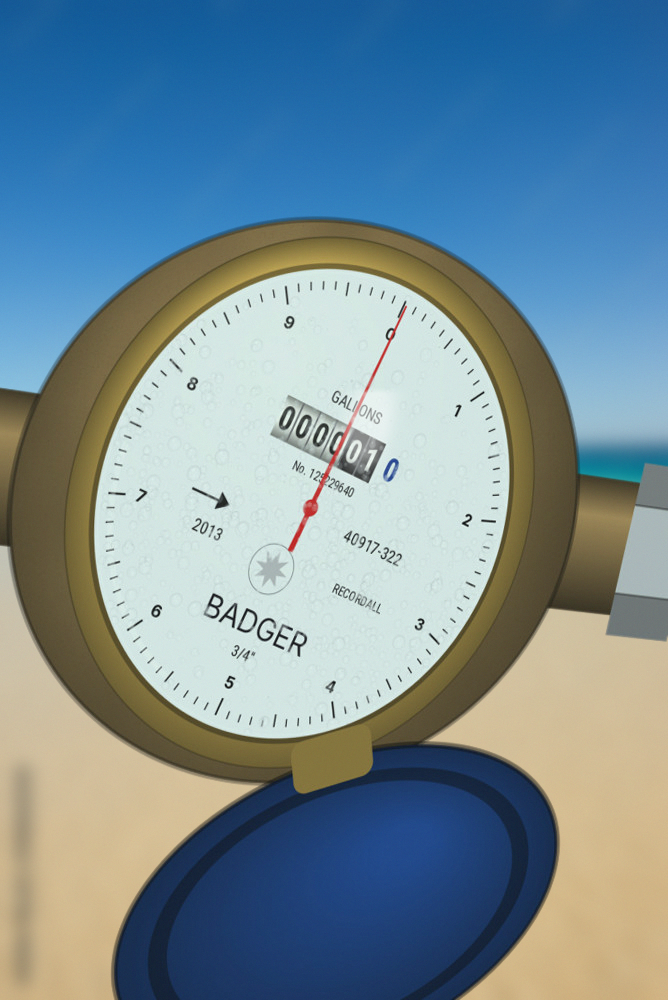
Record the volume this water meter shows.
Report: 10.0 gal
